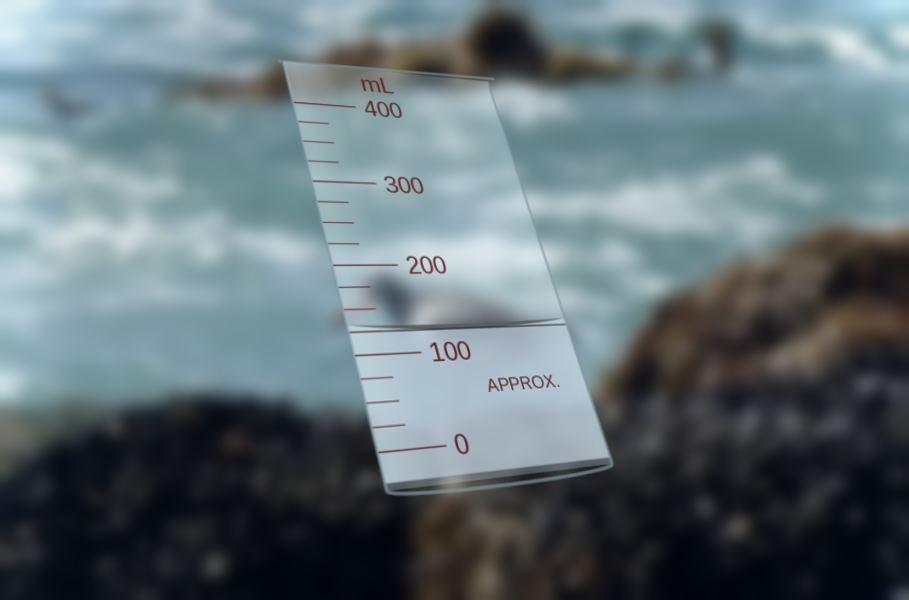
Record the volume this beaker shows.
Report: 125 mL
